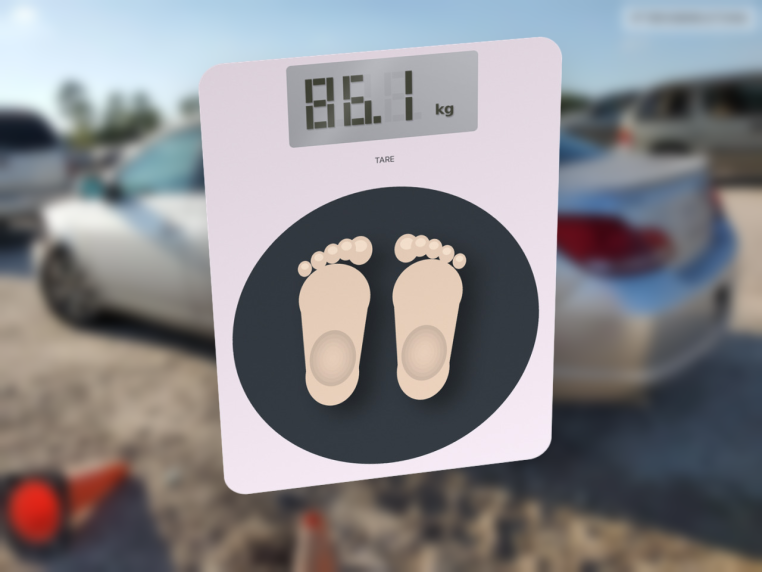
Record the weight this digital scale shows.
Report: 86.1 kg
